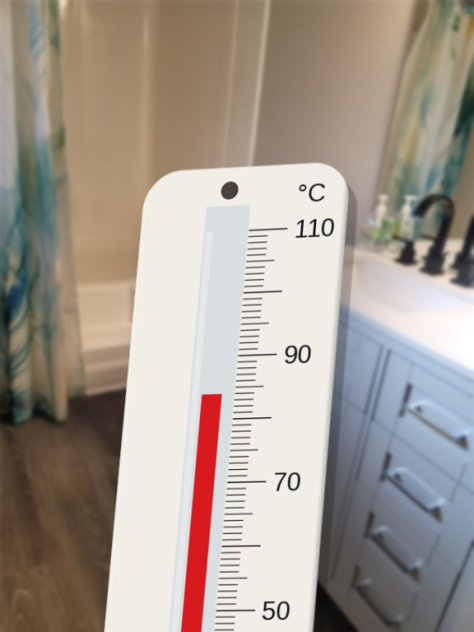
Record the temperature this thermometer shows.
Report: 84 °C
